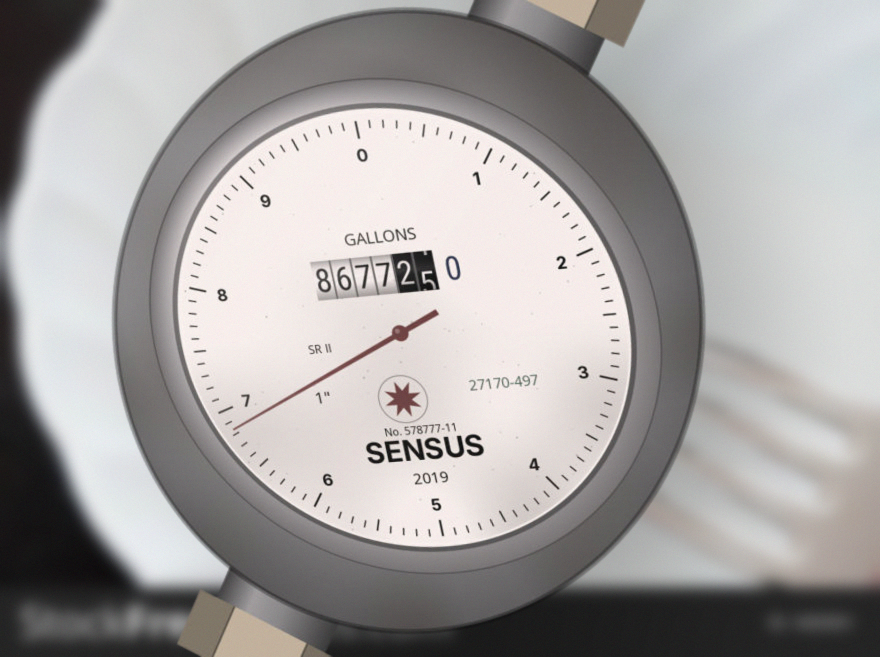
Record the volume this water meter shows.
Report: 8677246.8 gal
